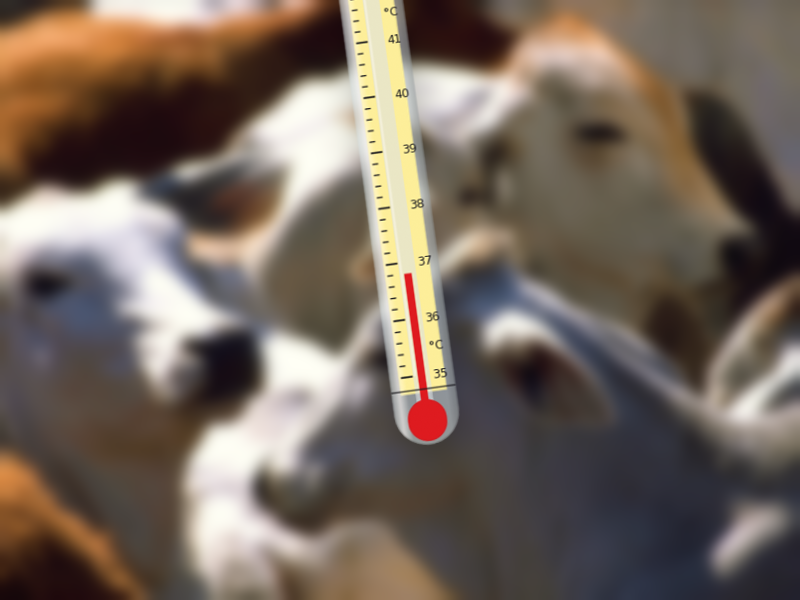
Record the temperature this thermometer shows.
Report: 36.8 °C
